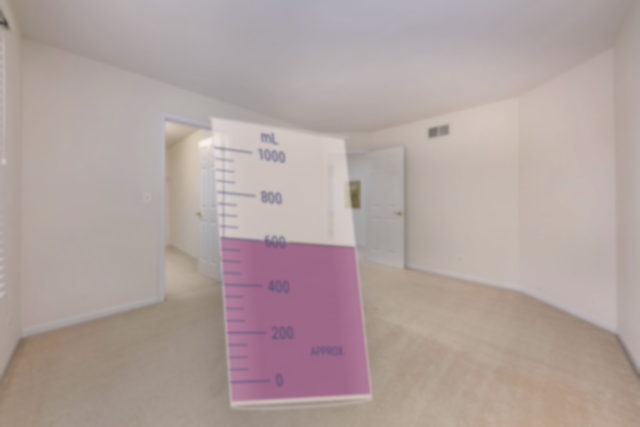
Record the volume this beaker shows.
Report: 600 mL
